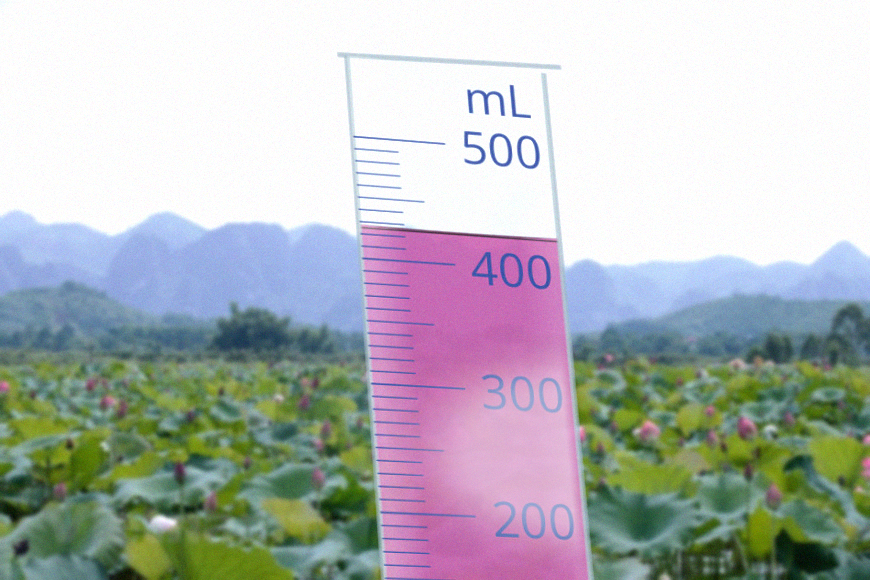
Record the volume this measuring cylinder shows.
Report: 425 mL
